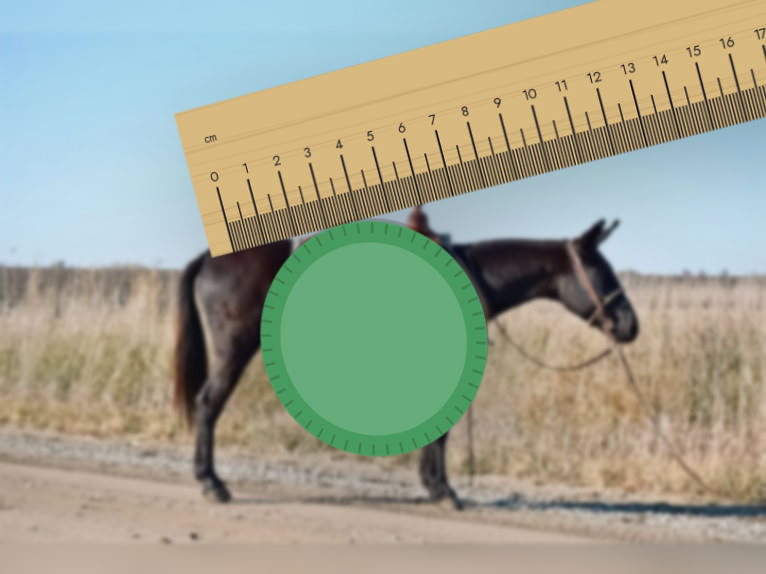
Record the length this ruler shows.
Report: 7 cm
